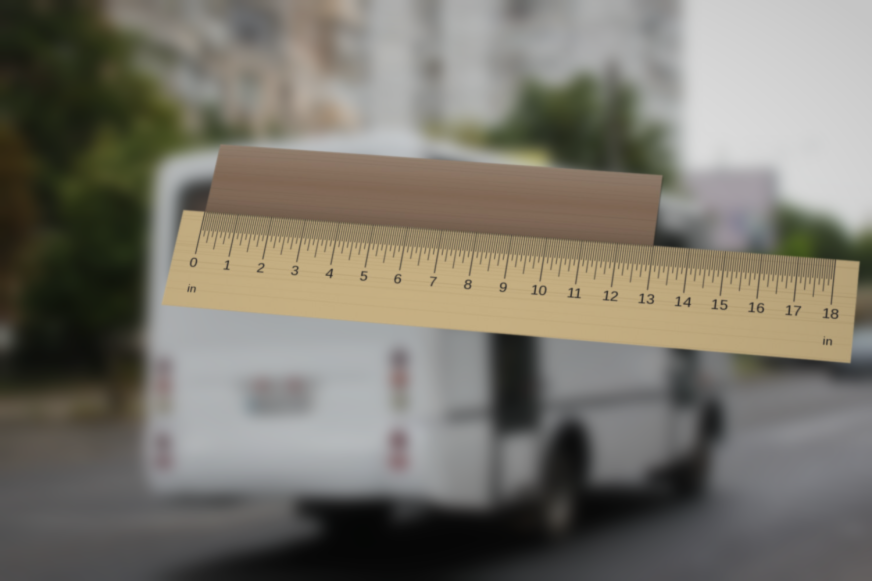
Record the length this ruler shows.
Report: 13 in
